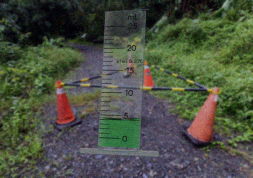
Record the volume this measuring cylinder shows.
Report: 4 mL
